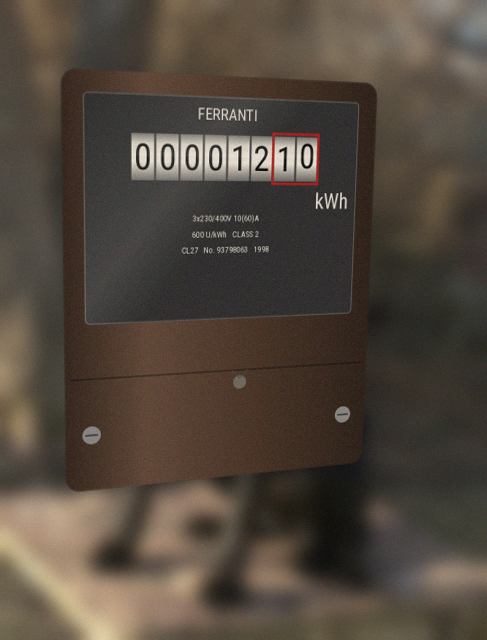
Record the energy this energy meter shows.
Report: 12.10 kWh
